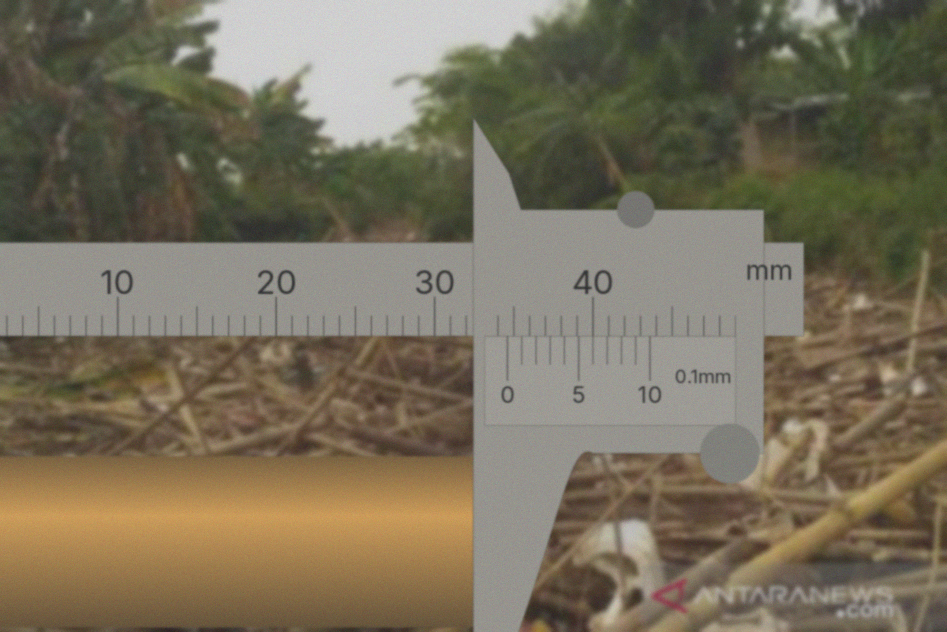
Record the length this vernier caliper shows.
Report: 34.6 mm
